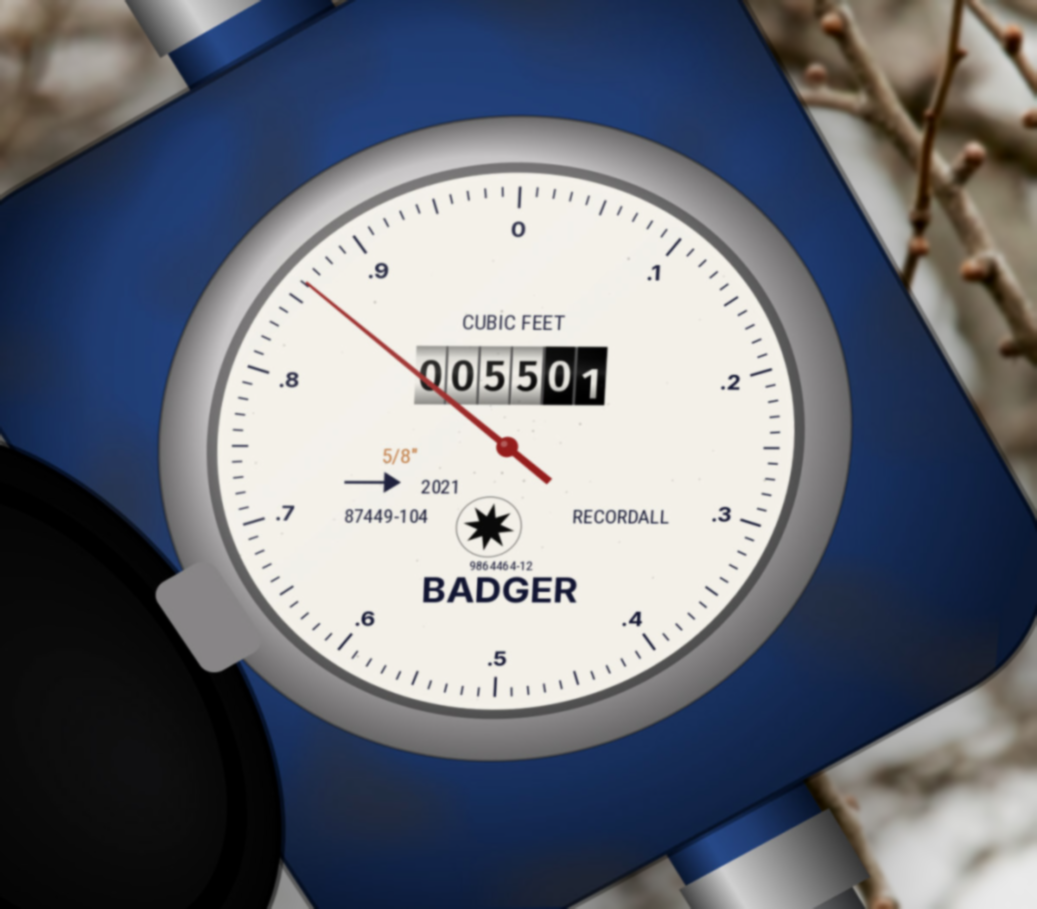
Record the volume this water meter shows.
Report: 5500.86 ft³
